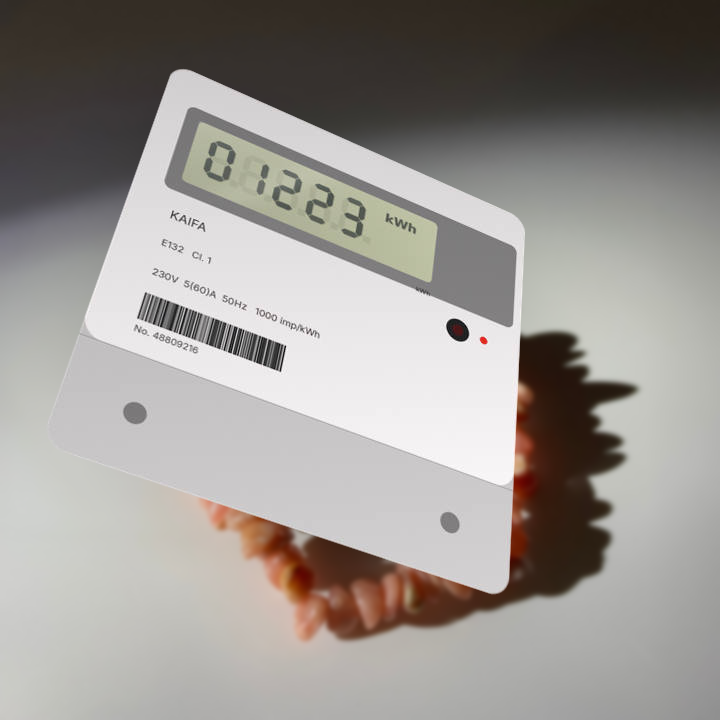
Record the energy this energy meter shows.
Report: 1223 kWh
